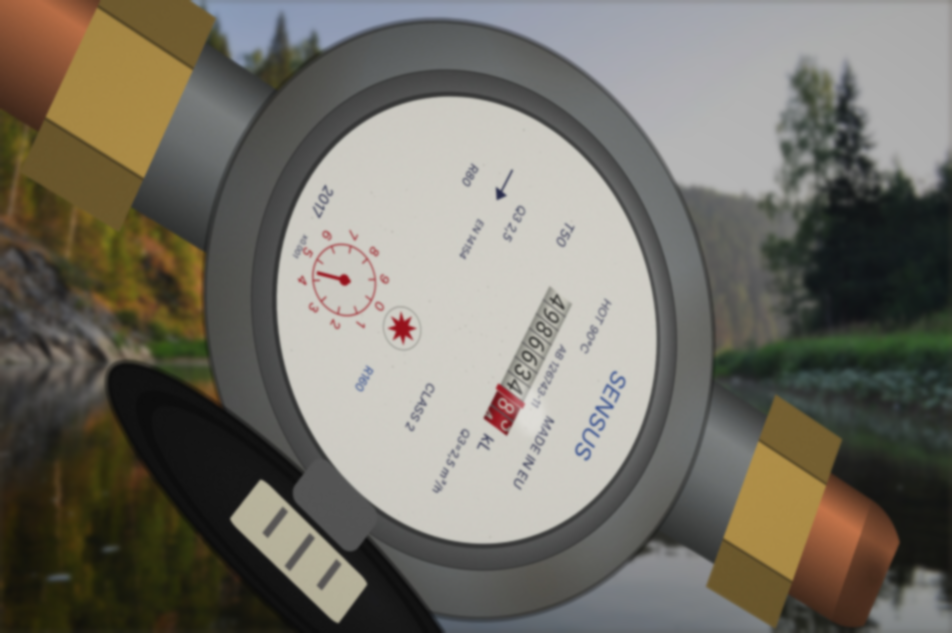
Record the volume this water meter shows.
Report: 4986634.834 kL
